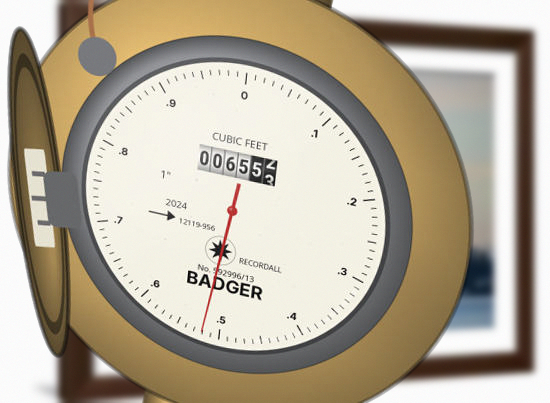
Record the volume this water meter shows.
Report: 6552.52 ft³
